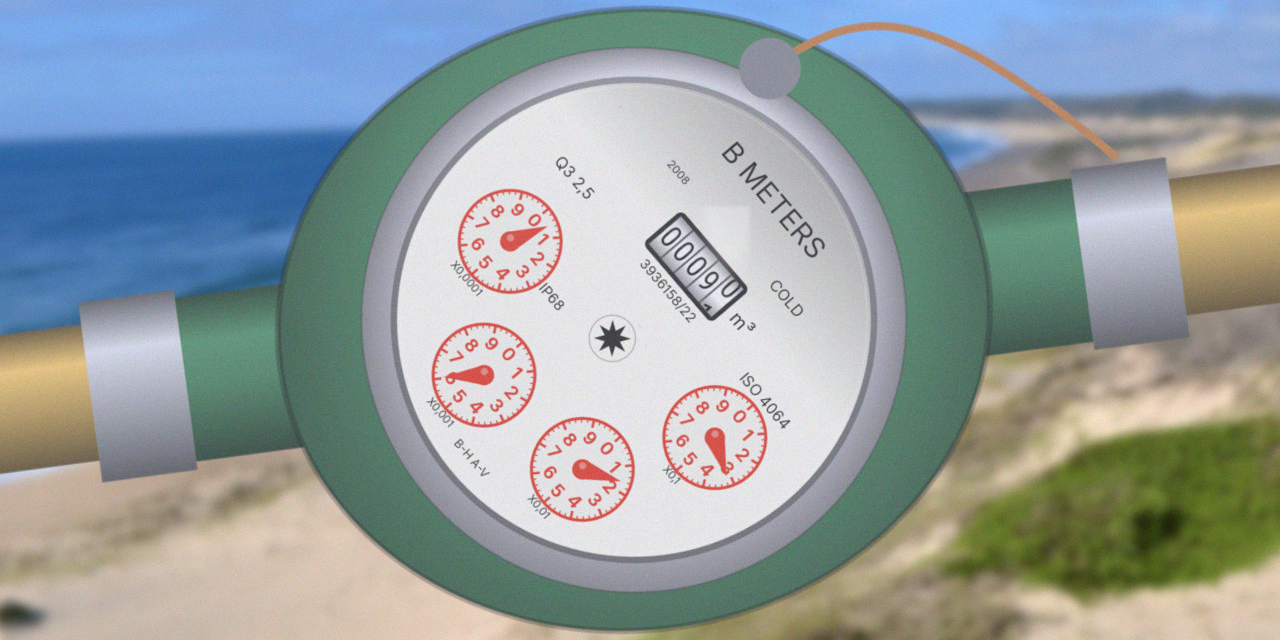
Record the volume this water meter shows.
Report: 90.3160 m³
